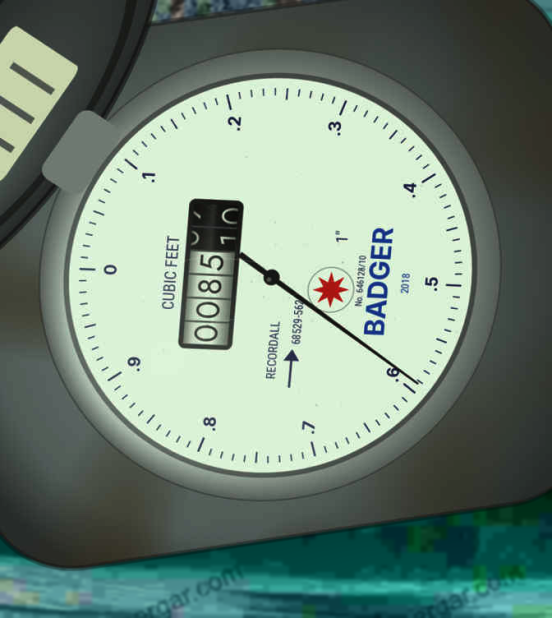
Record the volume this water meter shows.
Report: 8509.59 ft³
